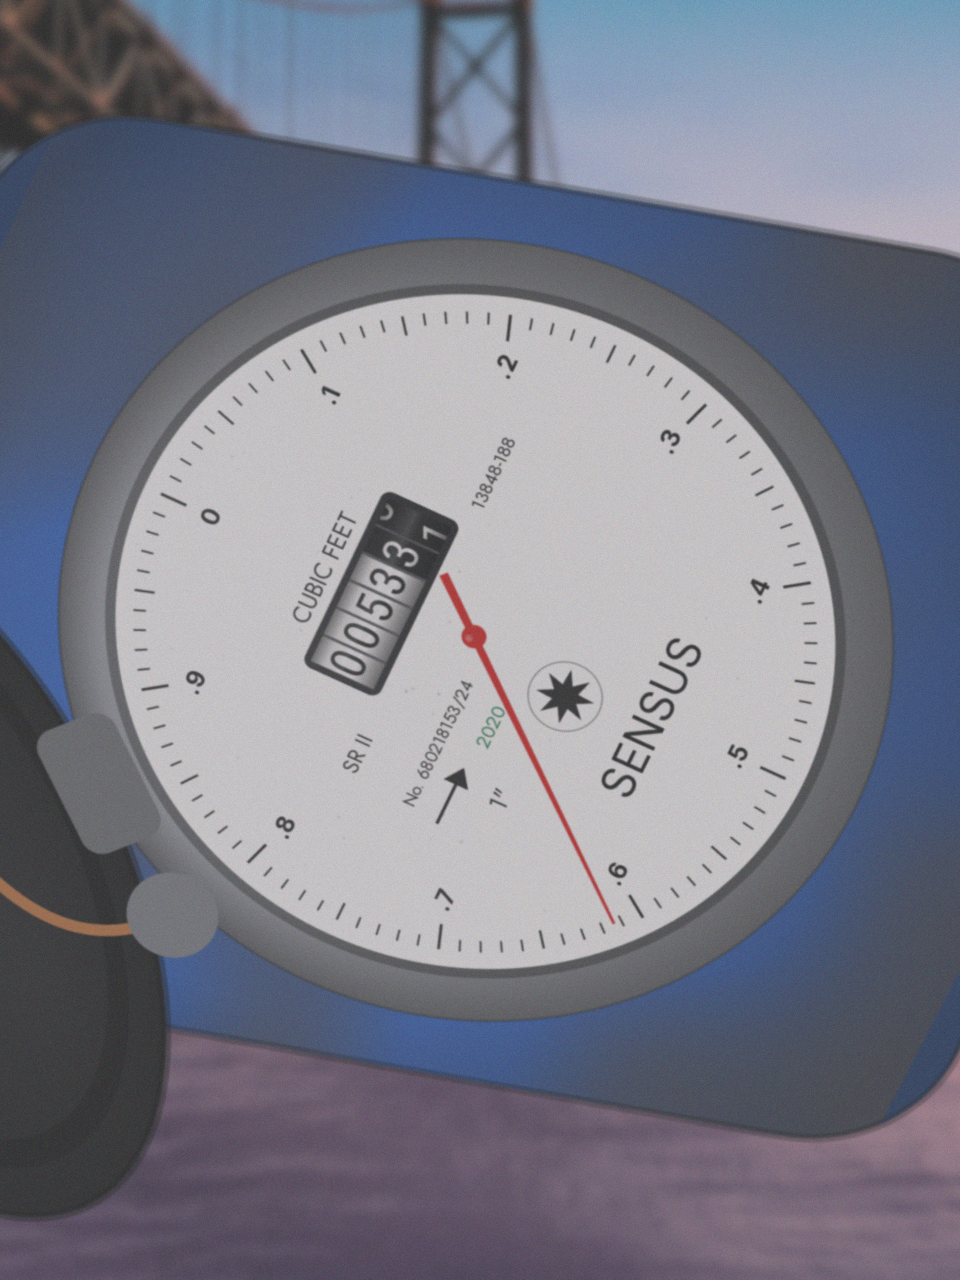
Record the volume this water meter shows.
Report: 5330.61 ft³
